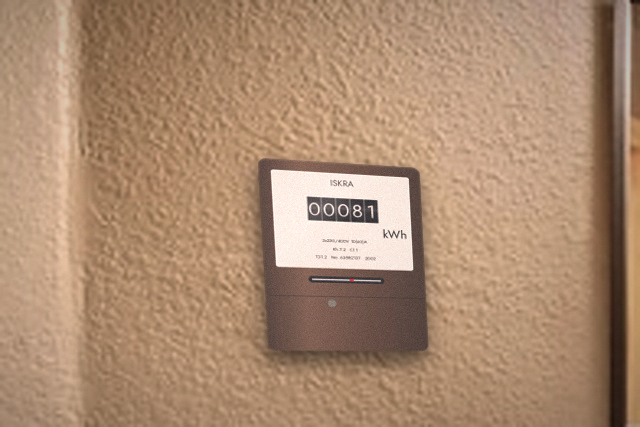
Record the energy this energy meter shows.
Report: 81 kWh
